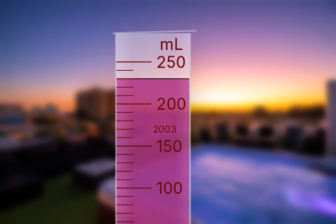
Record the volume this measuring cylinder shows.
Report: 230 mL
